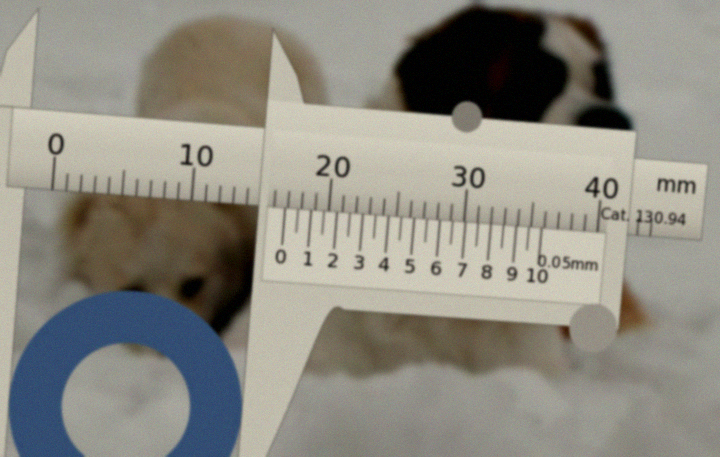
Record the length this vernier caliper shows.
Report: 16.8 mm
